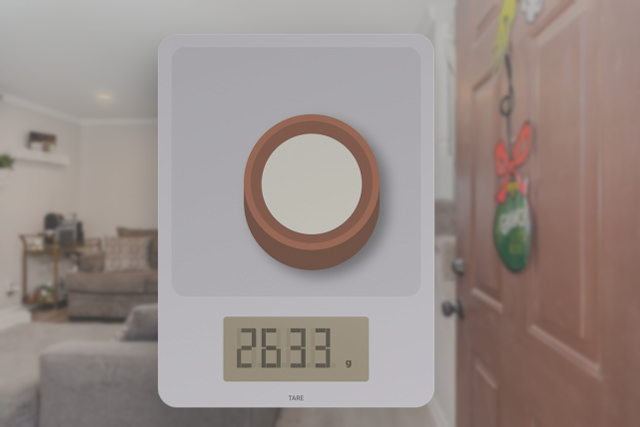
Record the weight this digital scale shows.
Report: 2633 g
